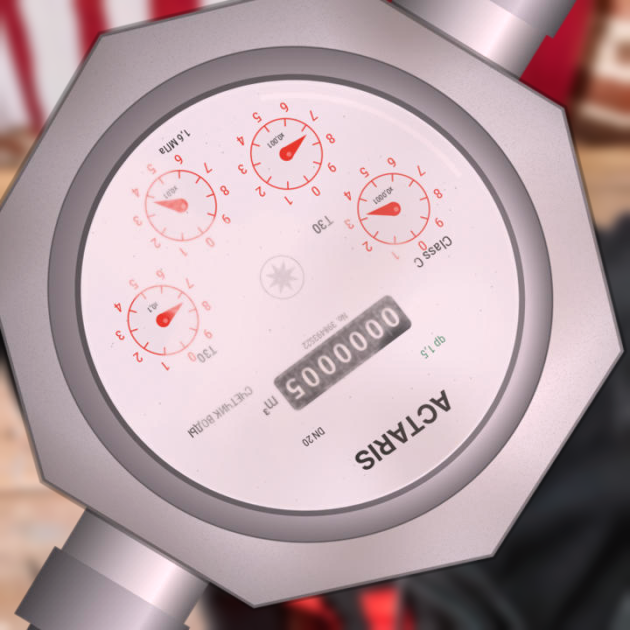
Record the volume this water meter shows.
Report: 5.7373 m³
